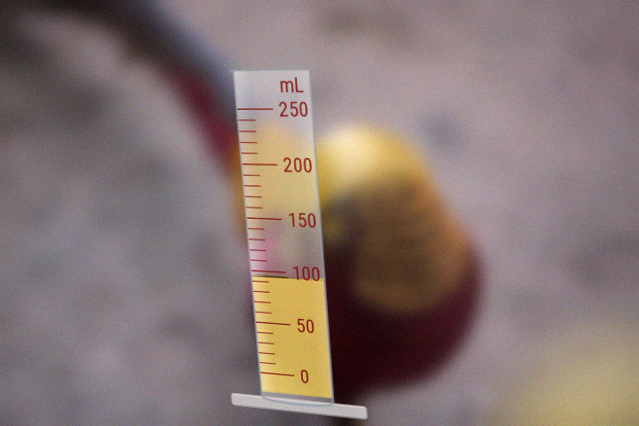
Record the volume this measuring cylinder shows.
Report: 95 mL
